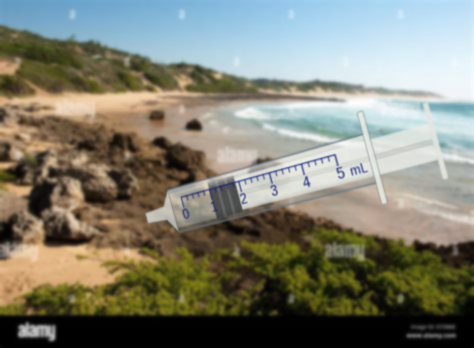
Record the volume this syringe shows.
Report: 1 mL
